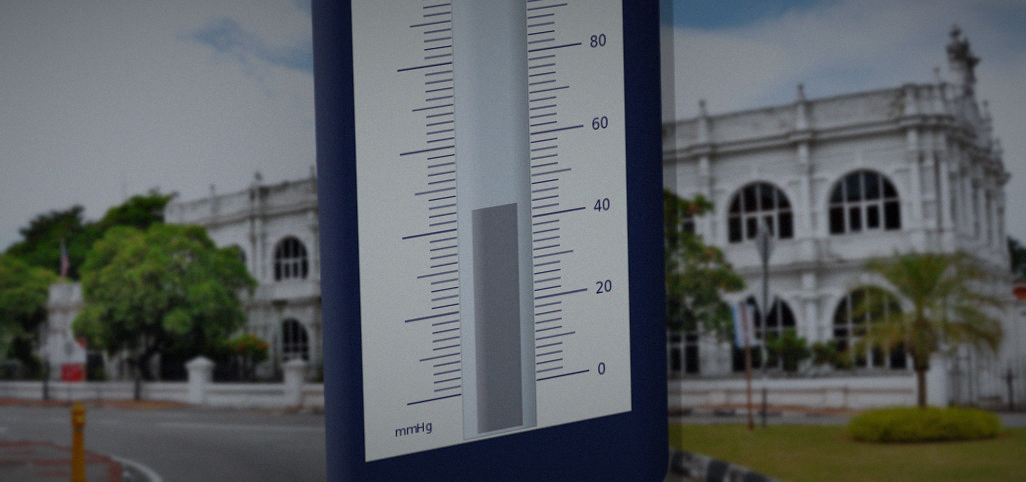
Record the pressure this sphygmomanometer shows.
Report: 44 mmHg
